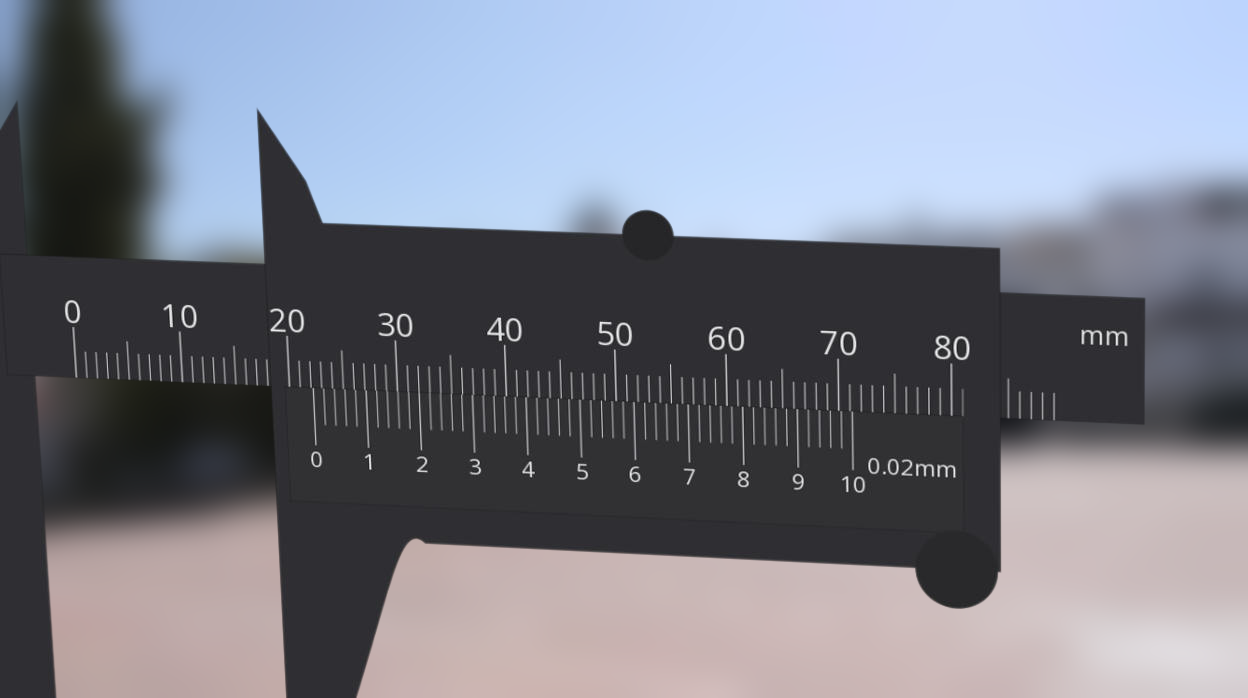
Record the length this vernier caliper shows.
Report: 22.2 mm
